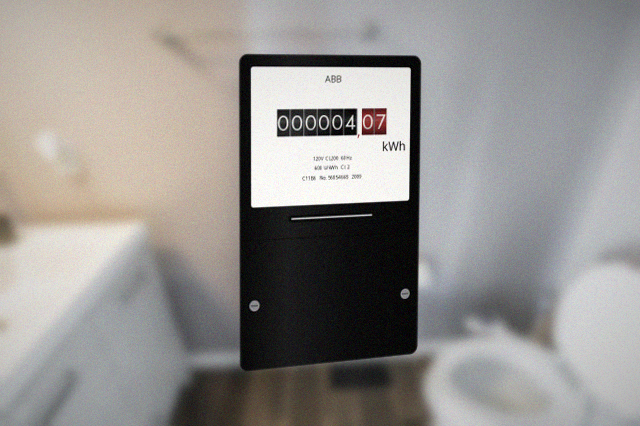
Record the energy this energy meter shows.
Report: 4.07 kWh
